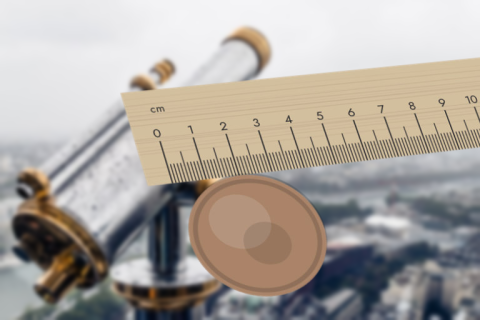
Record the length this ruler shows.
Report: 4 cm
